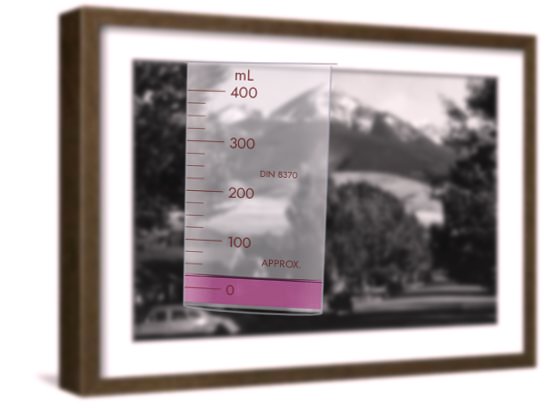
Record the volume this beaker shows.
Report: 25 mL
